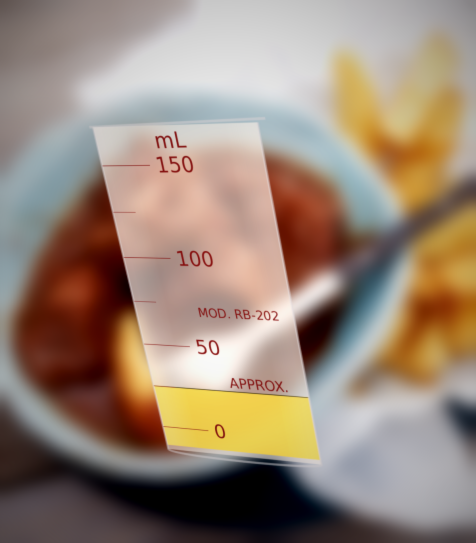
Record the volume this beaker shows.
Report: 25 mL
